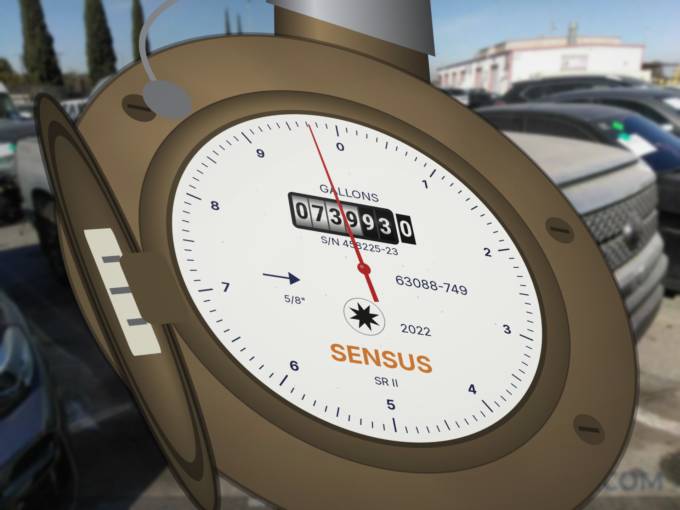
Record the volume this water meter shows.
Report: 739929.7 gal
